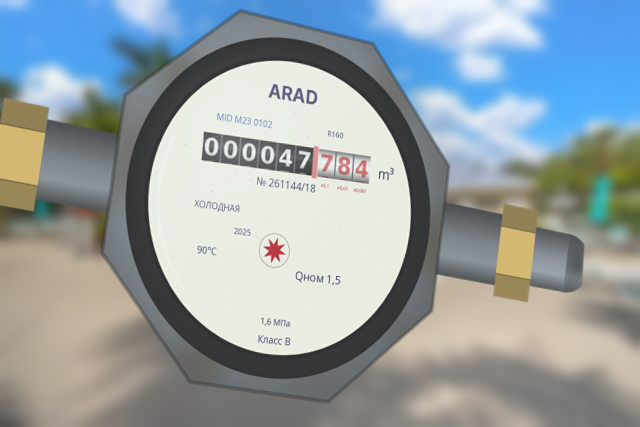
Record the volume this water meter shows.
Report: 47.784 m³
